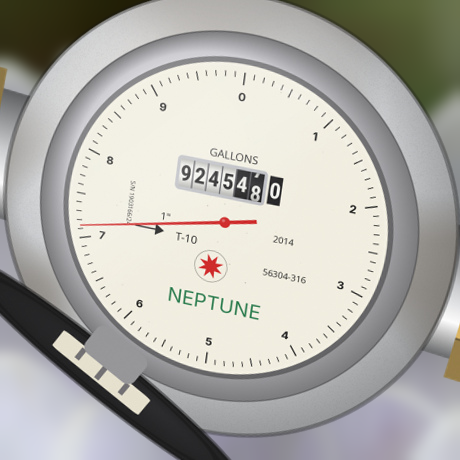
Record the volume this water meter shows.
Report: 9245477.1 gal
